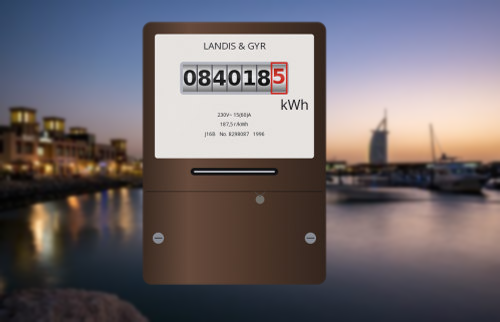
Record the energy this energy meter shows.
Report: 84018.5 kWh
